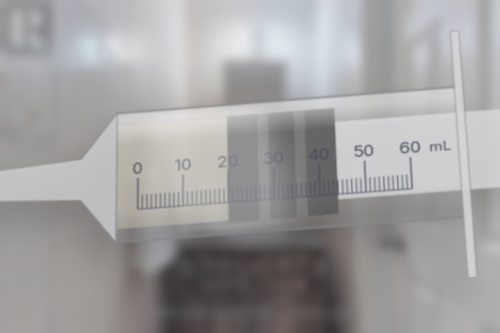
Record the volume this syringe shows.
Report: 20 mL
